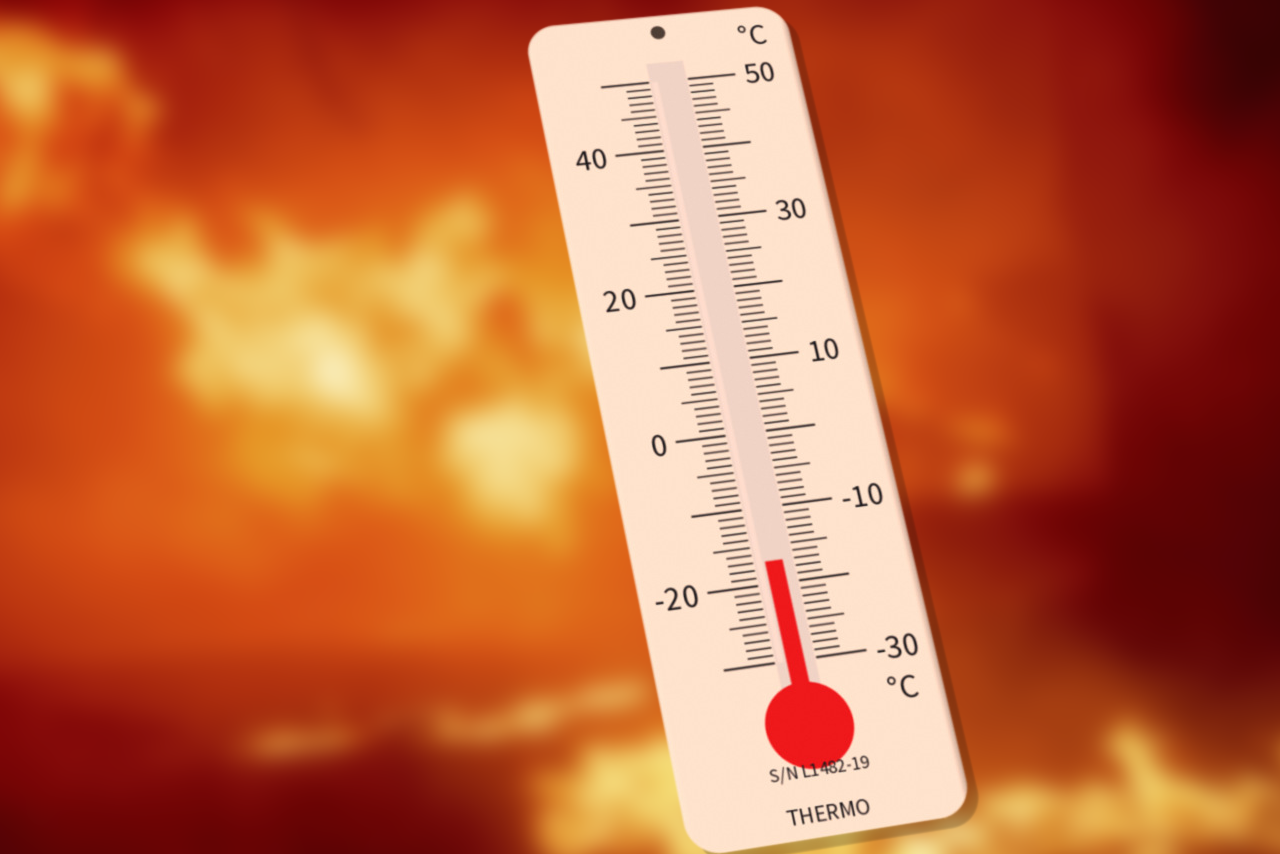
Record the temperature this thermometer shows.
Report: -17 °C
